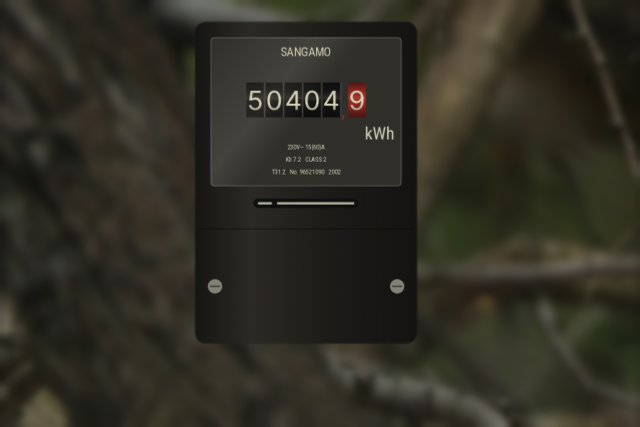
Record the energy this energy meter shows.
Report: 50404.9 kWh
